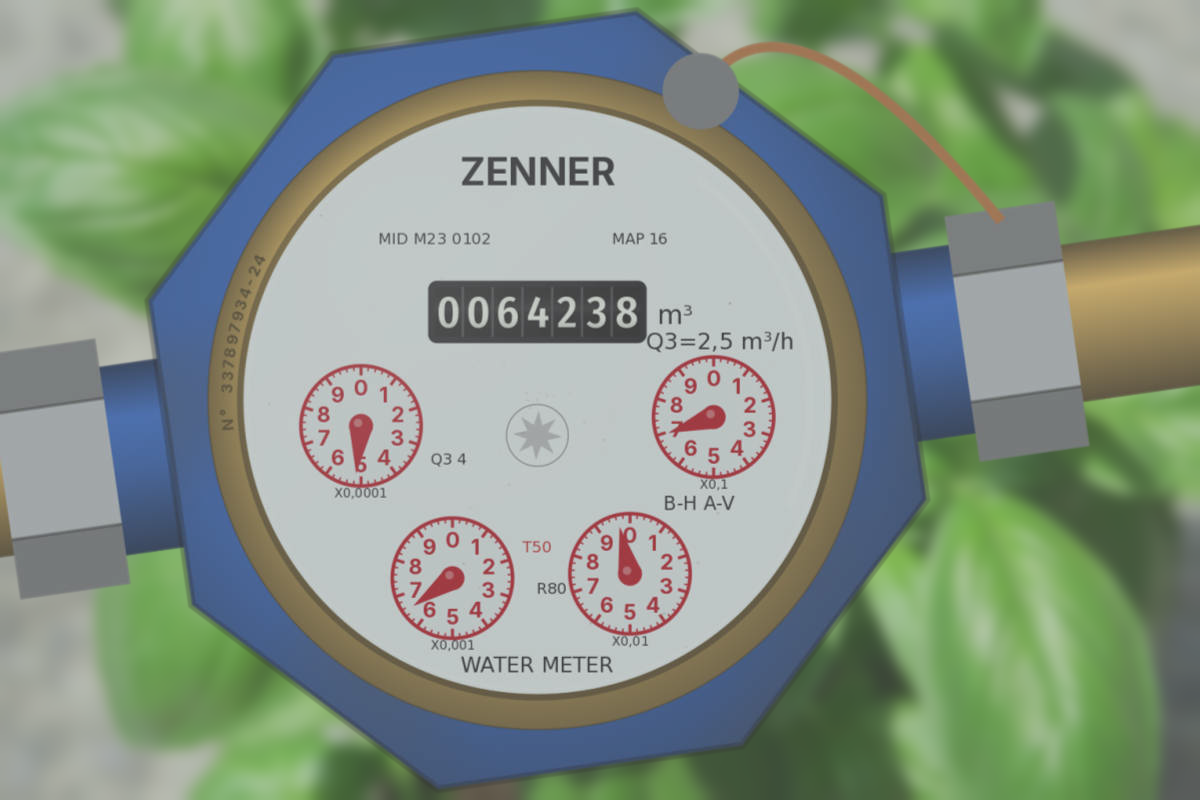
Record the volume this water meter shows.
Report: 64238.6965 m³
